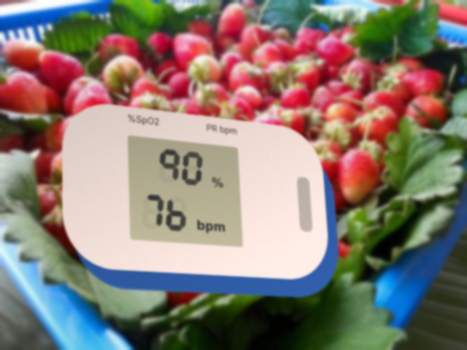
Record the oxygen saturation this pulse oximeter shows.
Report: 90 %
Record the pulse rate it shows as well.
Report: 76 bpm
